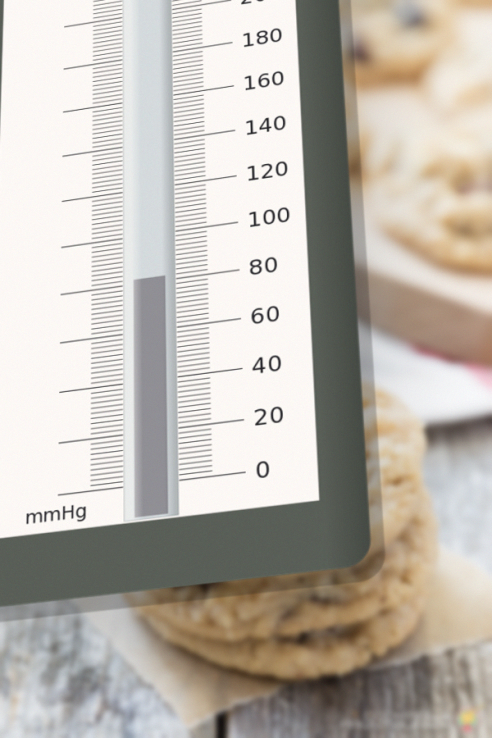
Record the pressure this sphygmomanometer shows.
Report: 82 mmHg
